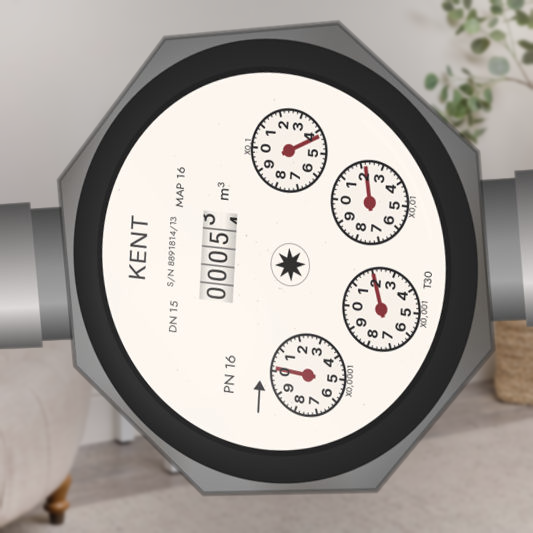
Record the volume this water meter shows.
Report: 53.4220 m³
